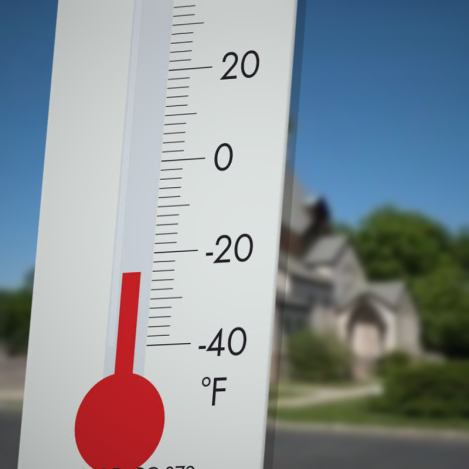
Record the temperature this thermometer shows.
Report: -24 °F
